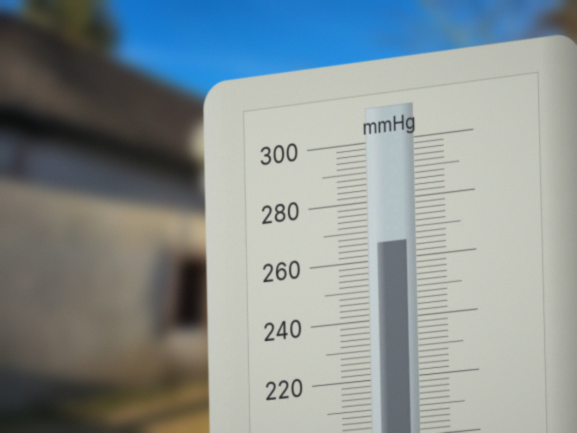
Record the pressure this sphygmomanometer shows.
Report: 266 mmHg
